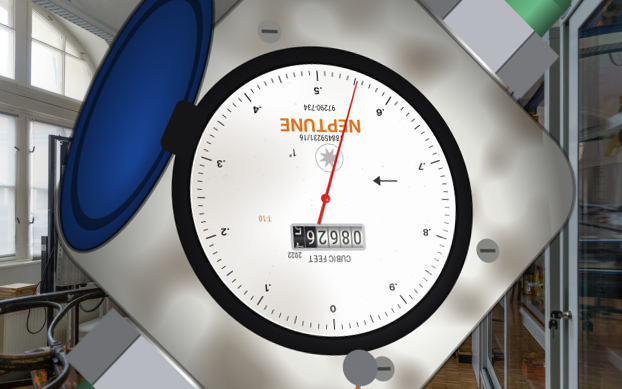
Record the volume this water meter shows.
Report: 86264.55 ft³
